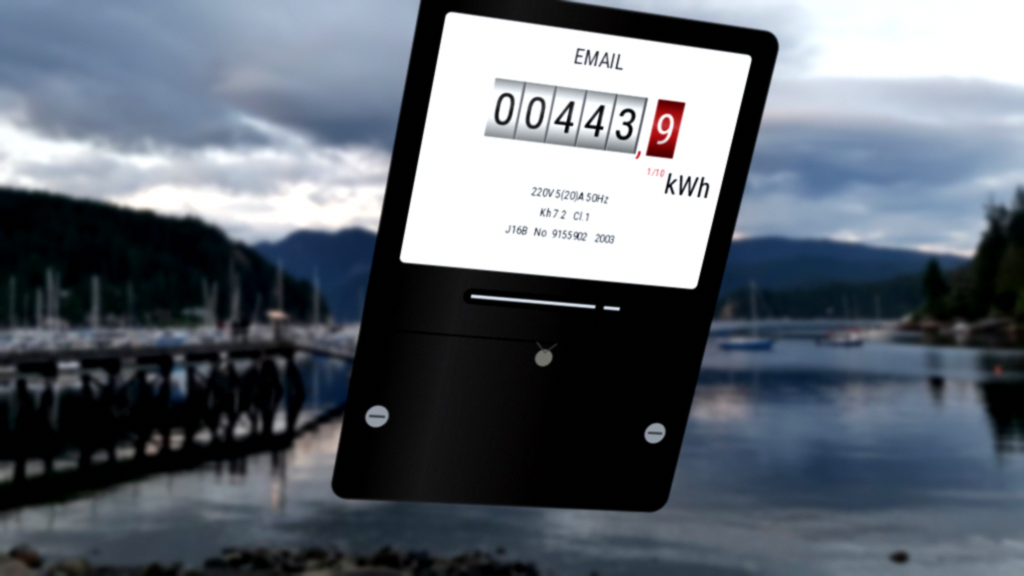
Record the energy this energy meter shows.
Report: 443.9 kWh
